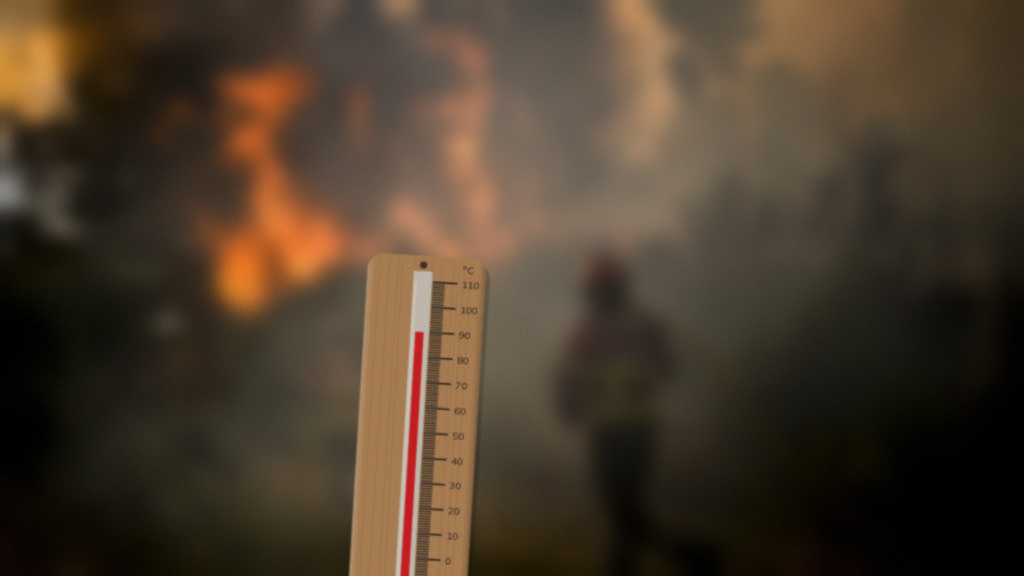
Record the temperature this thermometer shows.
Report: 90 °C
